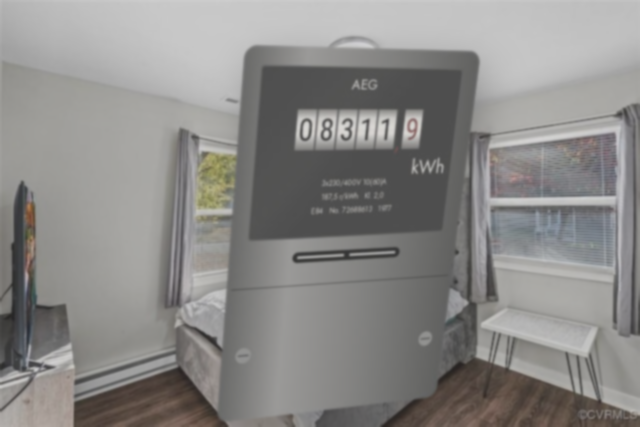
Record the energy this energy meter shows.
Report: 8311.9 kWh
